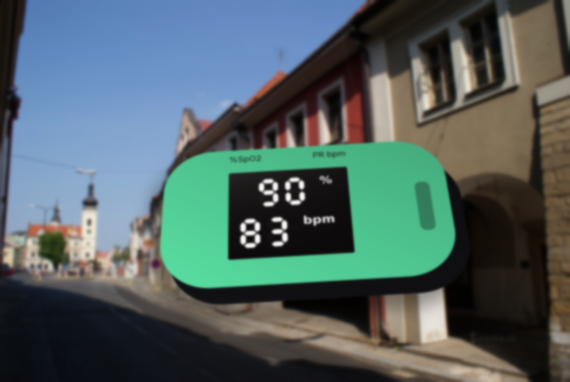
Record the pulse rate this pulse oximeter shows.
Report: 83 bpm
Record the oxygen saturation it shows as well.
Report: 90 %
